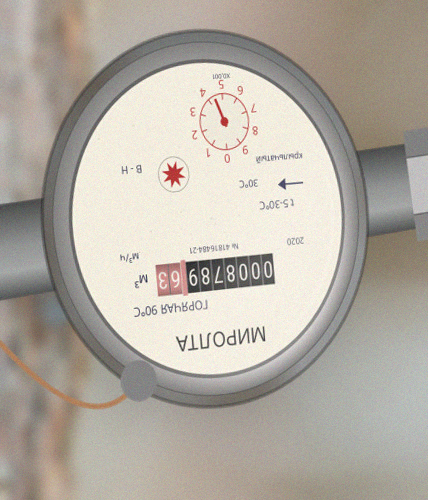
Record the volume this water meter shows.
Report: 8789.634 m³
